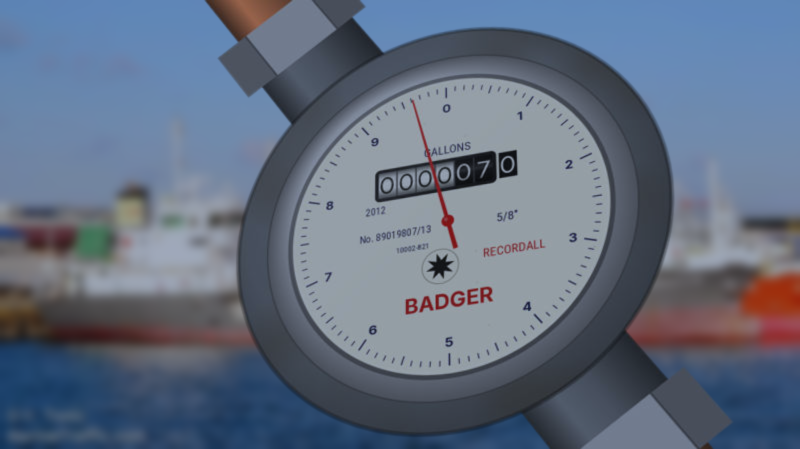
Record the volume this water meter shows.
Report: 69.6 gal
